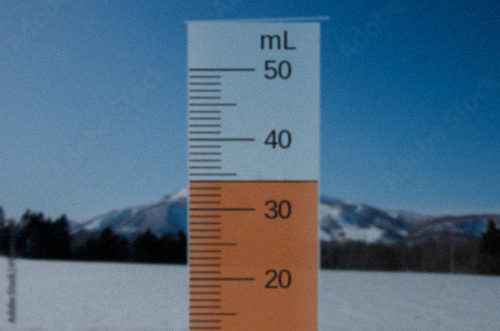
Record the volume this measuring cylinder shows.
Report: 34 mL
